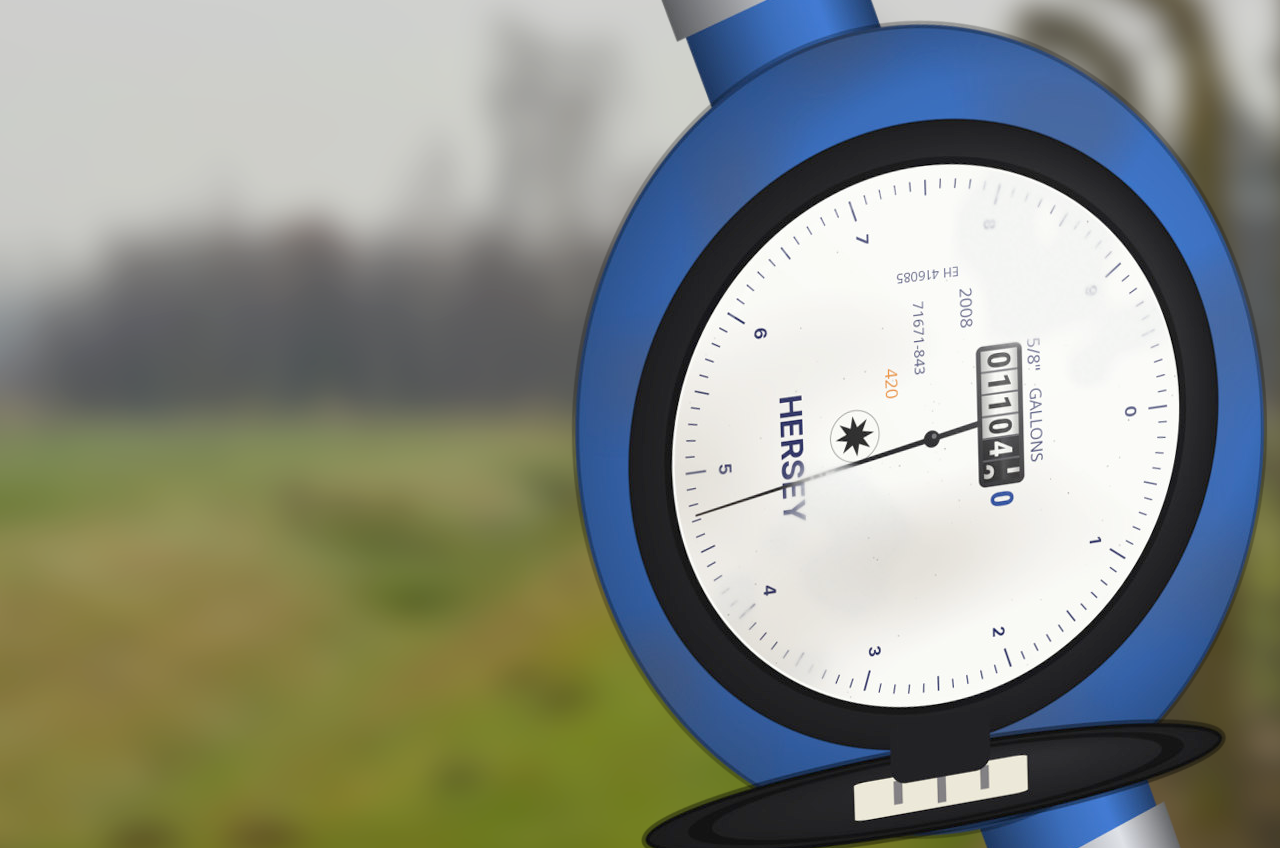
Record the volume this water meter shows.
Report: 110414.7 gal
